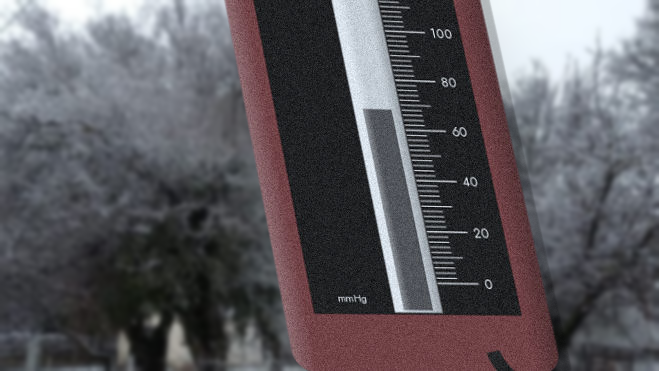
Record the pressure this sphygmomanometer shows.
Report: 68 mmHg
